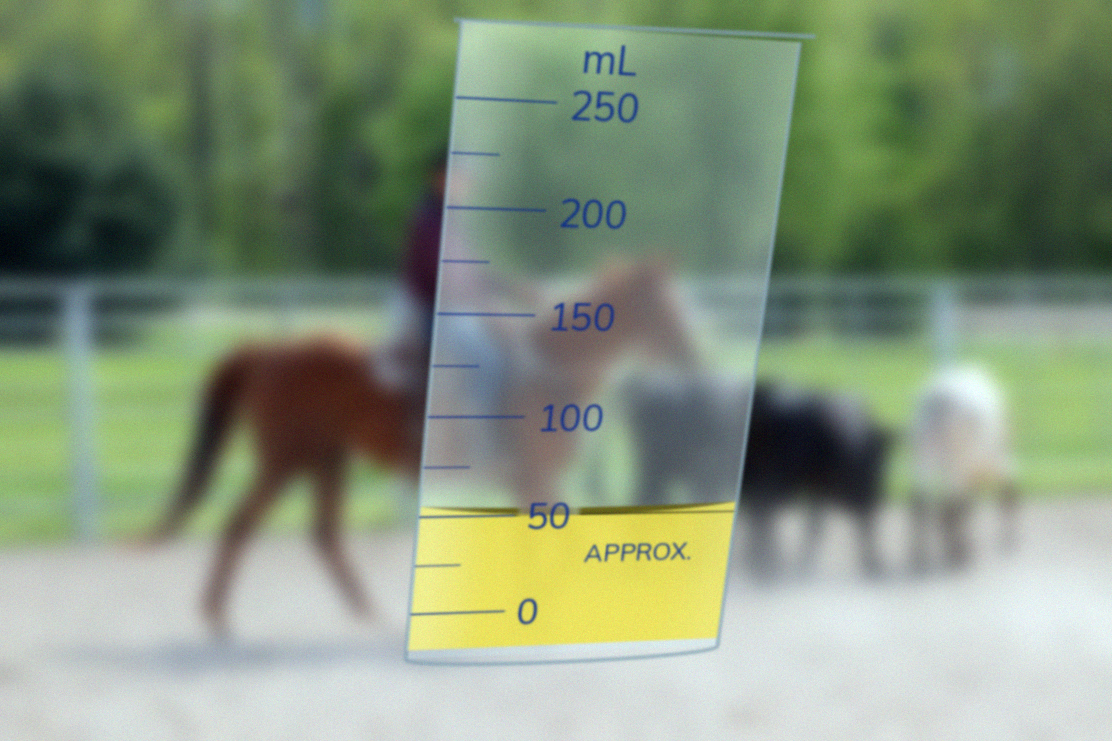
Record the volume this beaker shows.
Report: 50 mL
